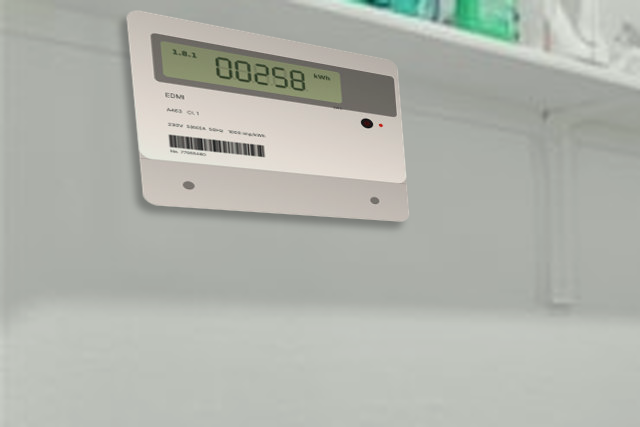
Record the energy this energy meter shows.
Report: 258 kWh
